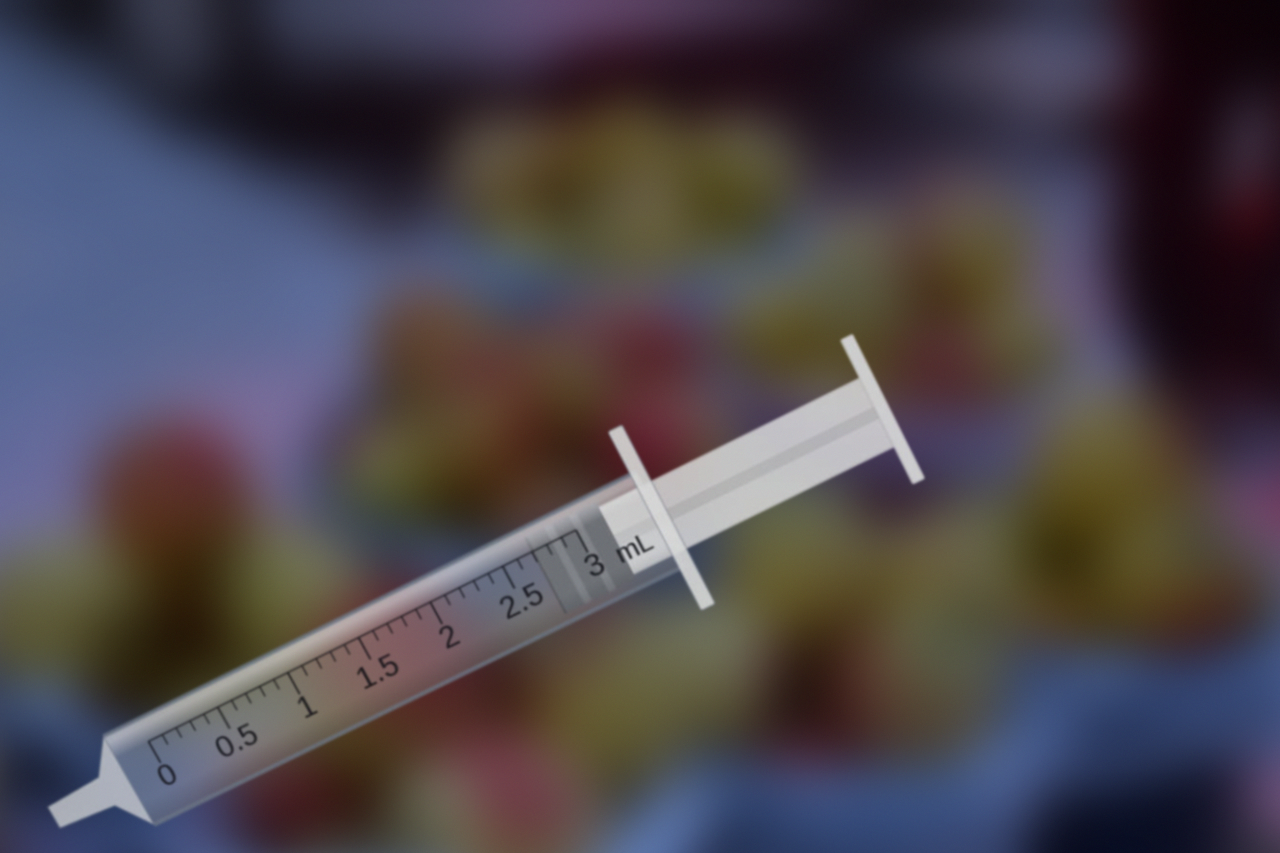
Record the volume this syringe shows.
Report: 2.7 mL
